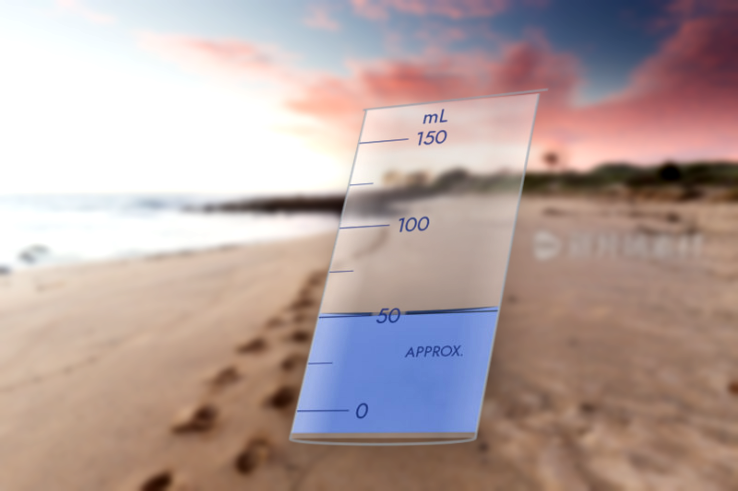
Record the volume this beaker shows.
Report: 50 mL
